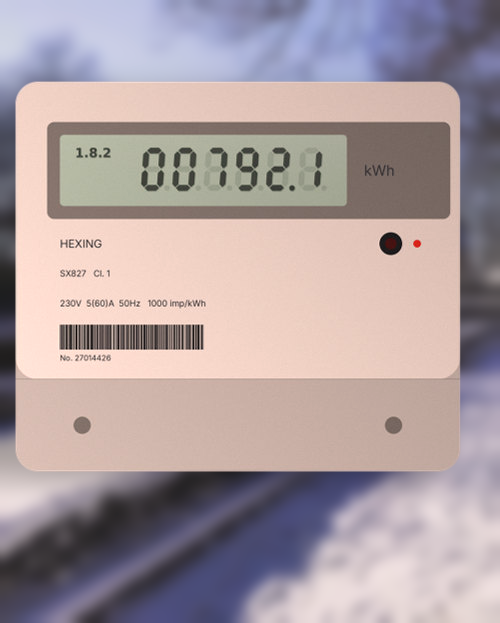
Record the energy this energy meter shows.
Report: 792.1 kWh
